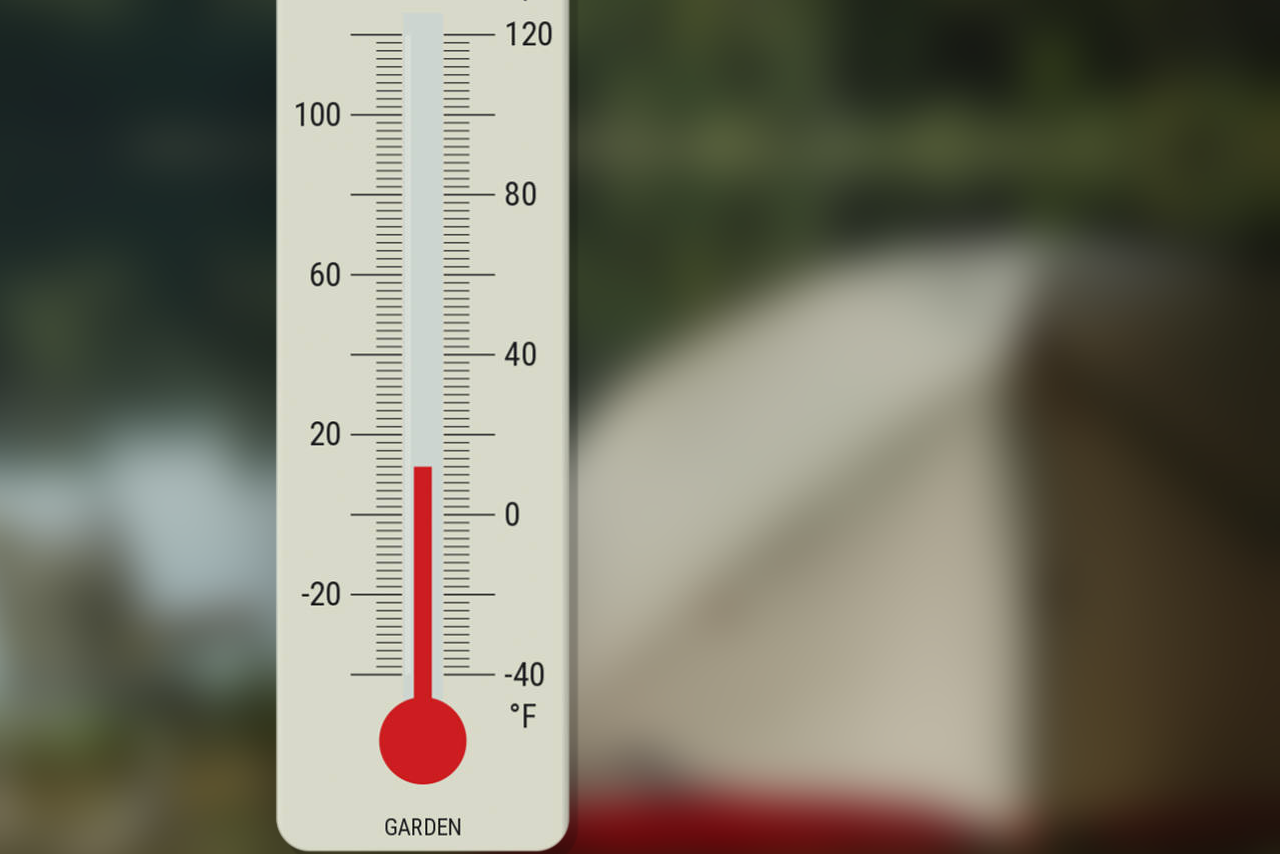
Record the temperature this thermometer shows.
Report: 12 °F
